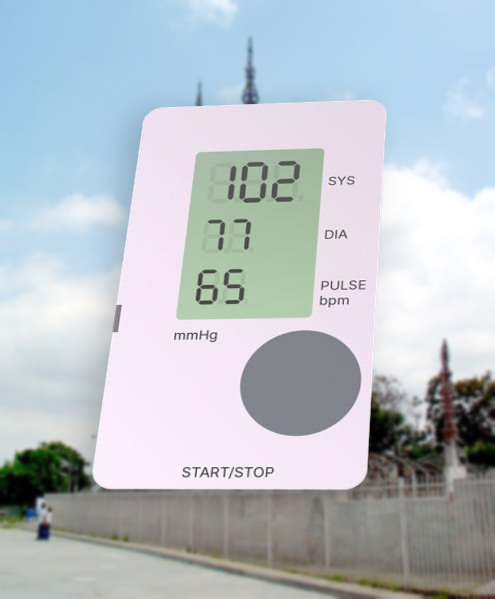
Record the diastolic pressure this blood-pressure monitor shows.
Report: 77 mmHg
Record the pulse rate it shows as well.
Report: 65 bpm
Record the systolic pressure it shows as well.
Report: 102 mmHg
